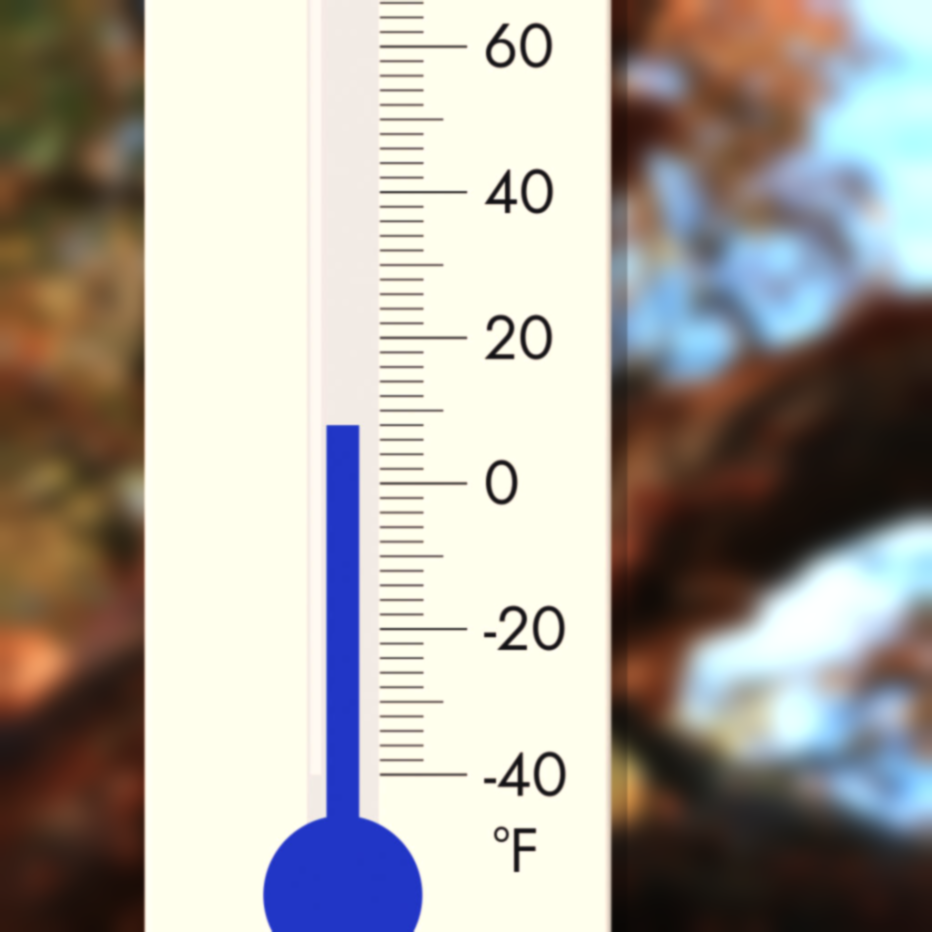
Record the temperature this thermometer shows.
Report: 8 °F
